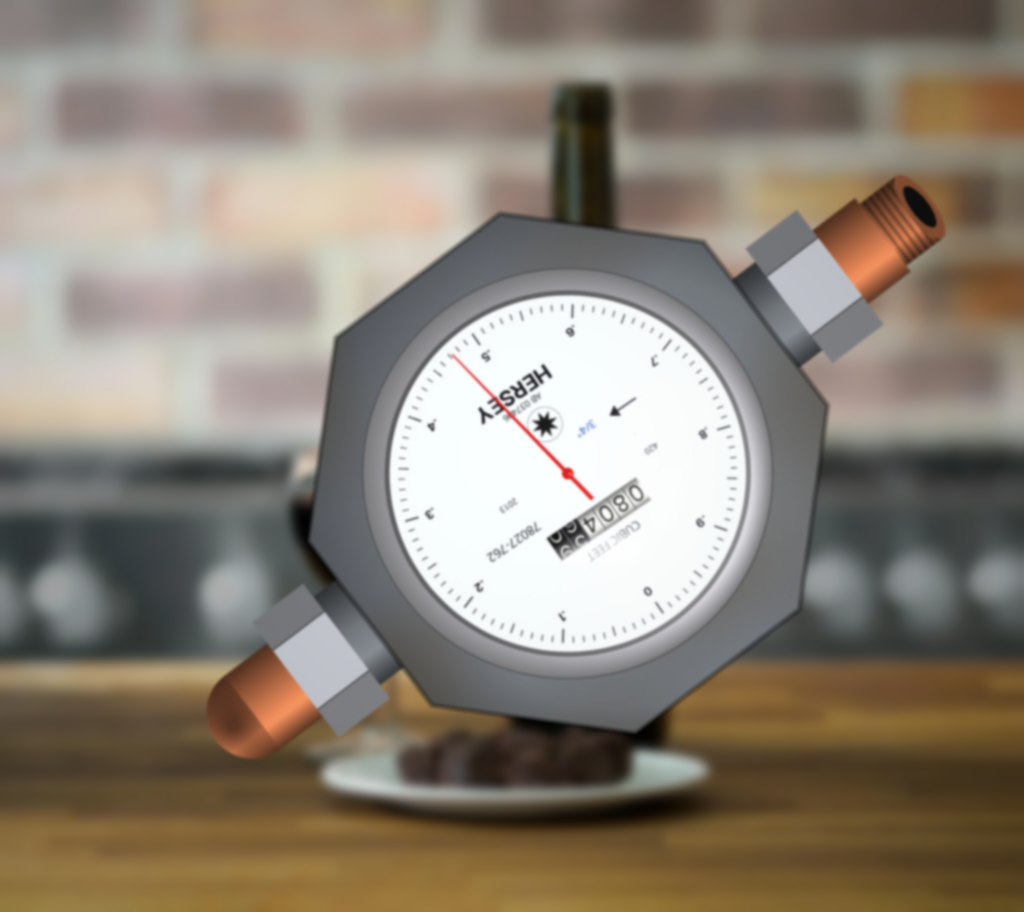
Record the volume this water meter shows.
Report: 80459.47 ft³
